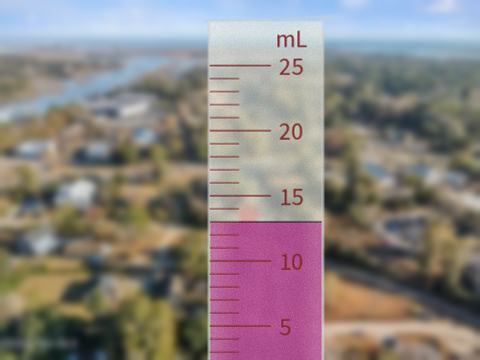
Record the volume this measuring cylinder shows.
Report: 13 mL
